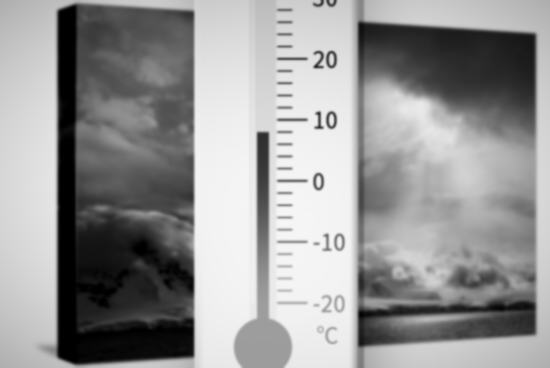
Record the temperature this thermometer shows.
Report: 8 °C
